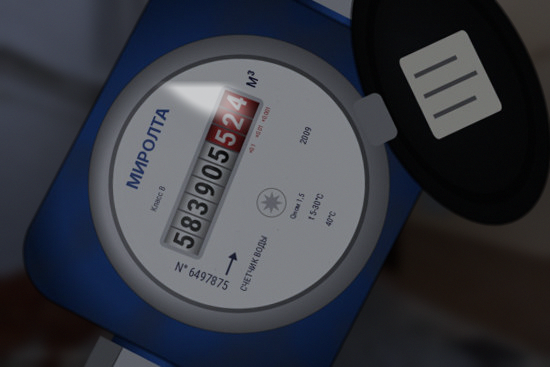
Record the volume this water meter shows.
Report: 583905.524 m³
